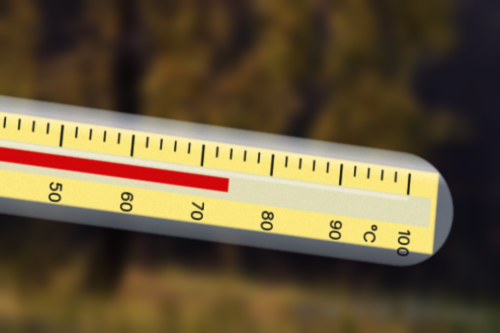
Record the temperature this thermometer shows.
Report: 74 °C
